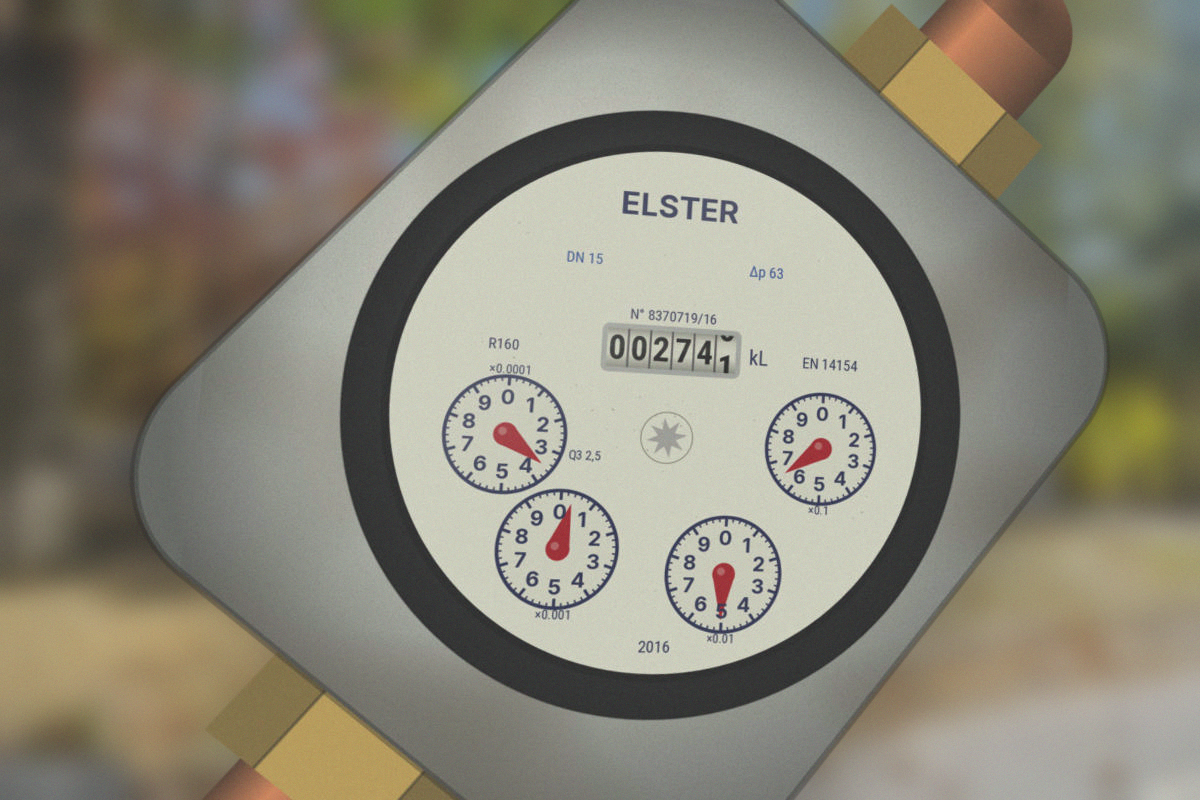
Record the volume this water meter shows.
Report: 2740.6503 kL
